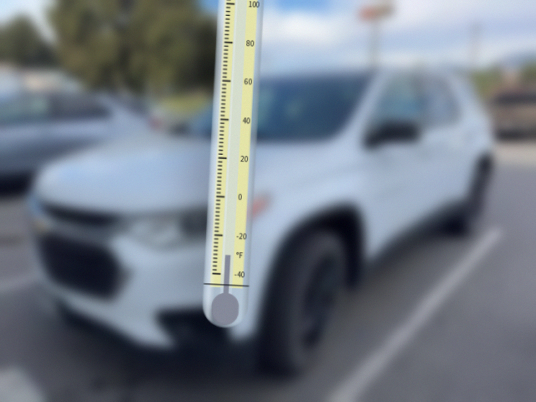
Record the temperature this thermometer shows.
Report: -30 °F
